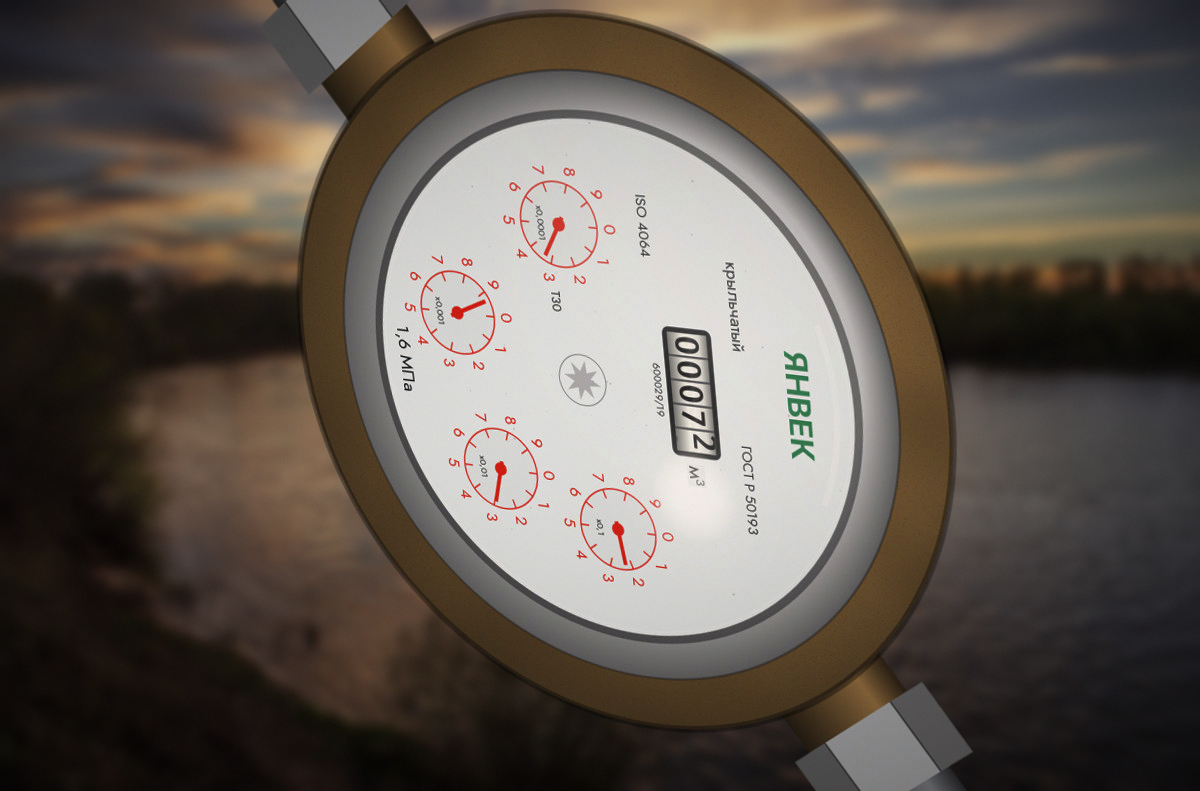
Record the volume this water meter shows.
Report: 72.2293 m³
